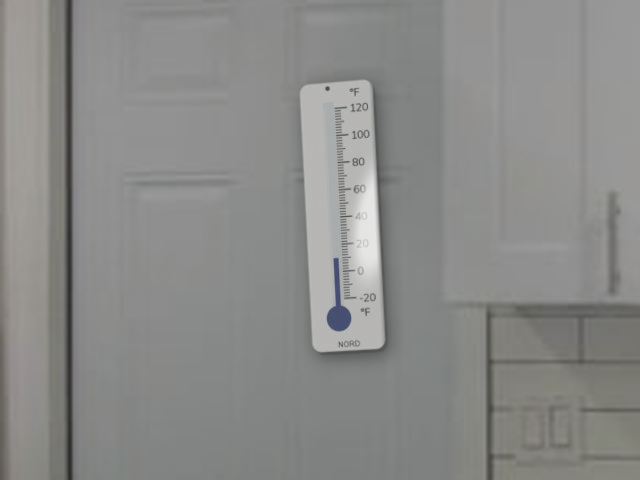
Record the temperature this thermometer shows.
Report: 10 °F
